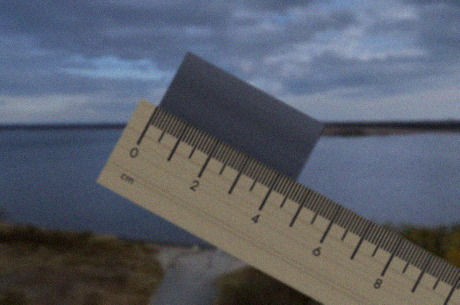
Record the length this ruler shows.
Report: 4.5 cm
